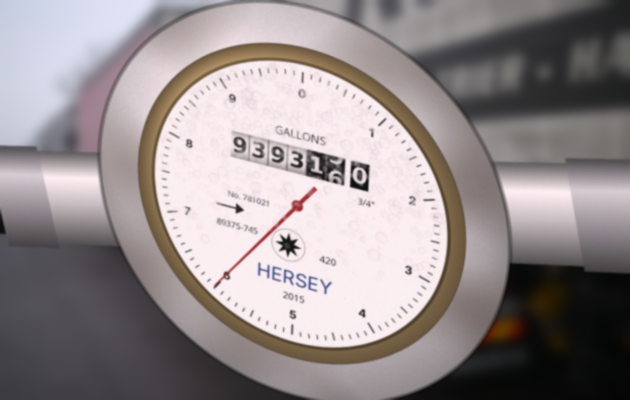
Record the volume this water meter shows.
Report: 9393156.0 gal
